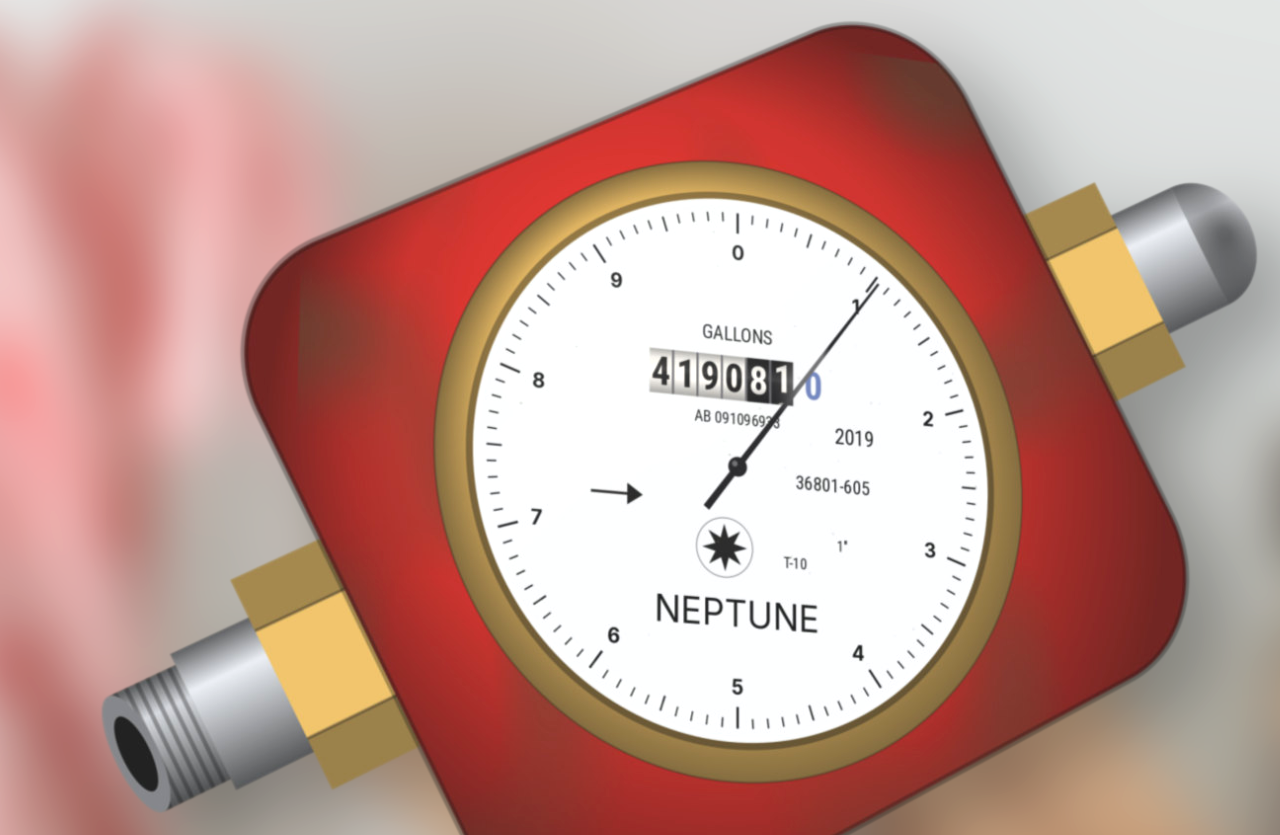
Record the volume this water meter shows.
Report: 4190811.0 gal
